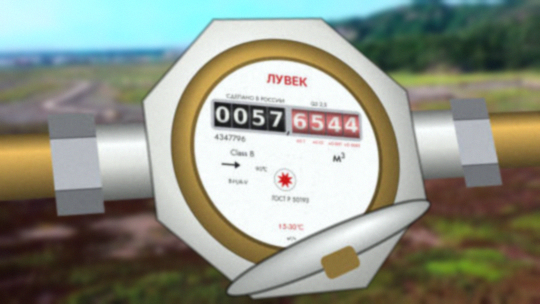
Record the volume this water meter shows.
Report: 57.6544 m³
